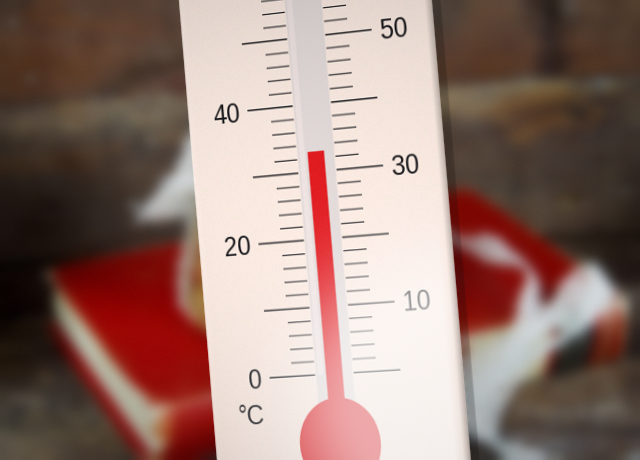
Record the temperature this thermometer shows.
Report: 33 °C
